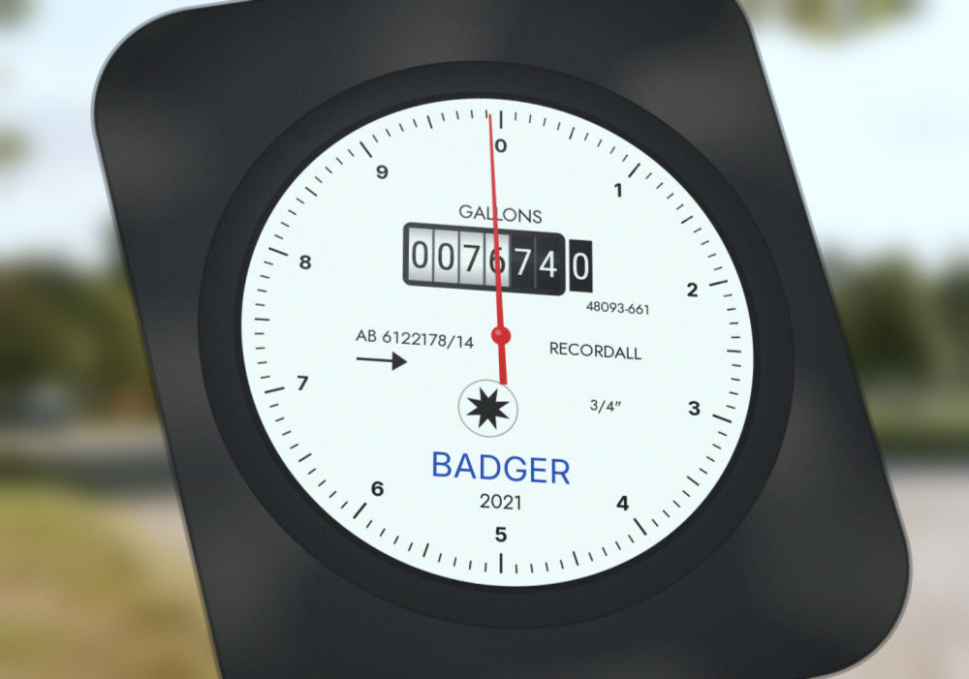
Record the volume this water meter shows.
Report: 76739.9 gal
